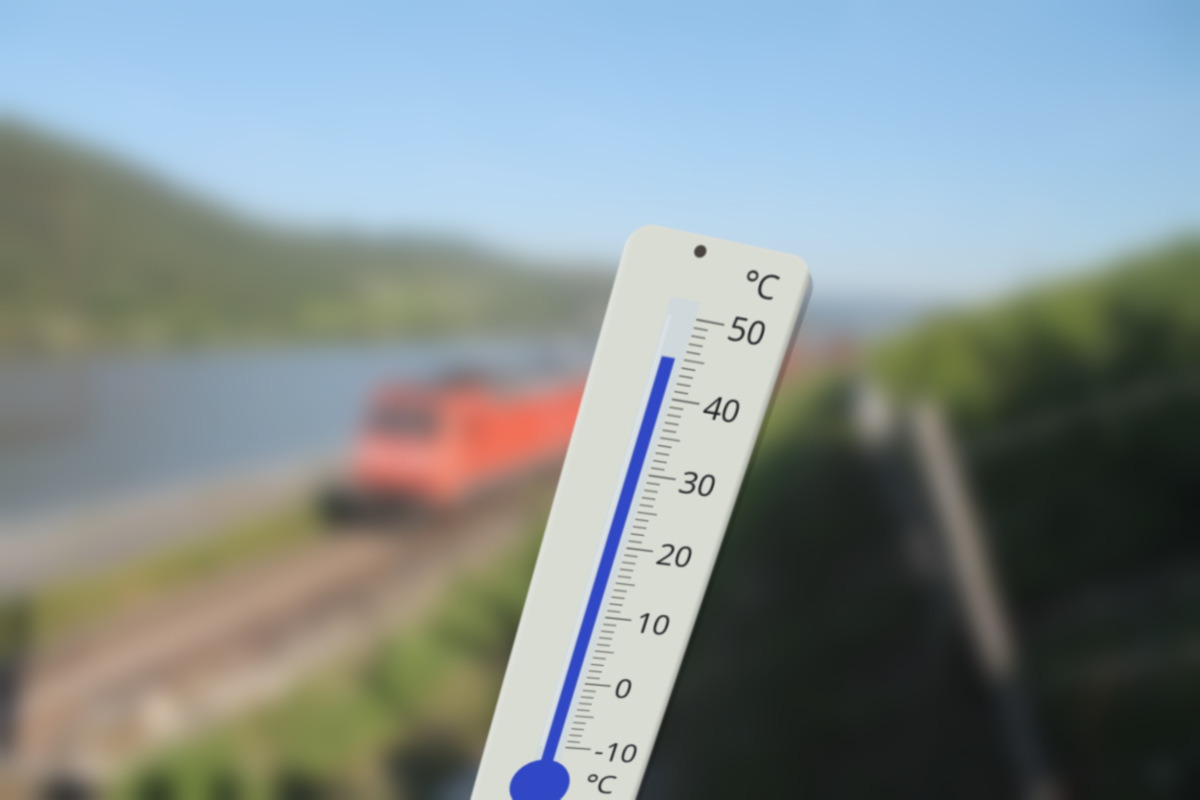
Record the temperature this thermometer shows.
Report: 45 °C
